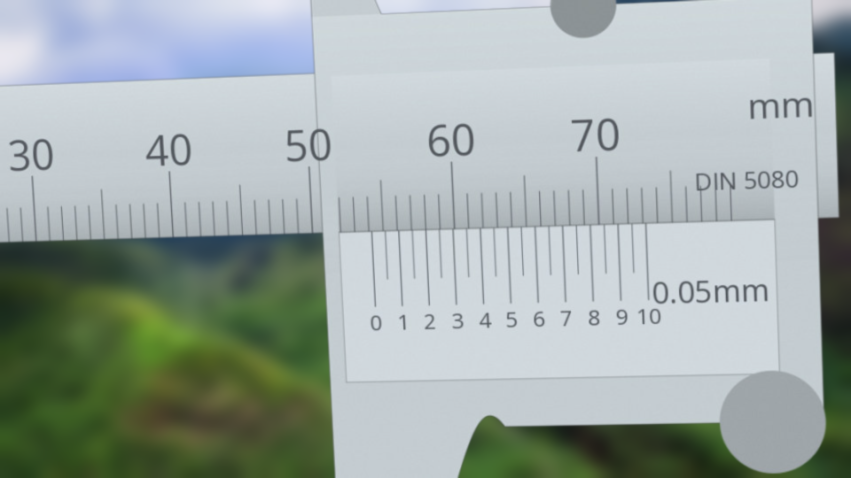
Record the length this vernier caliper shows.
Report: 54.2 mm
